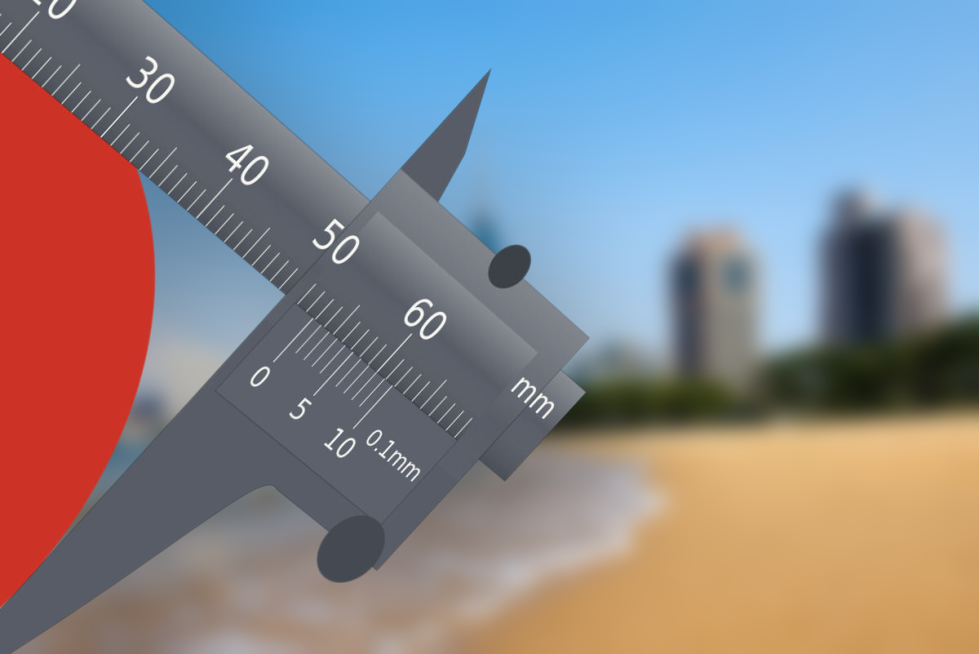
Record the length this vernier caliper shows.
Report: 52.8 mm
